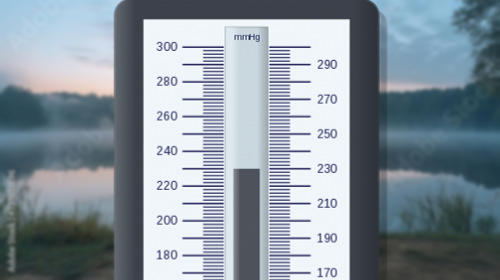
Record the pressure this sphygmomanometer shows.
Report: 230 mmHg
